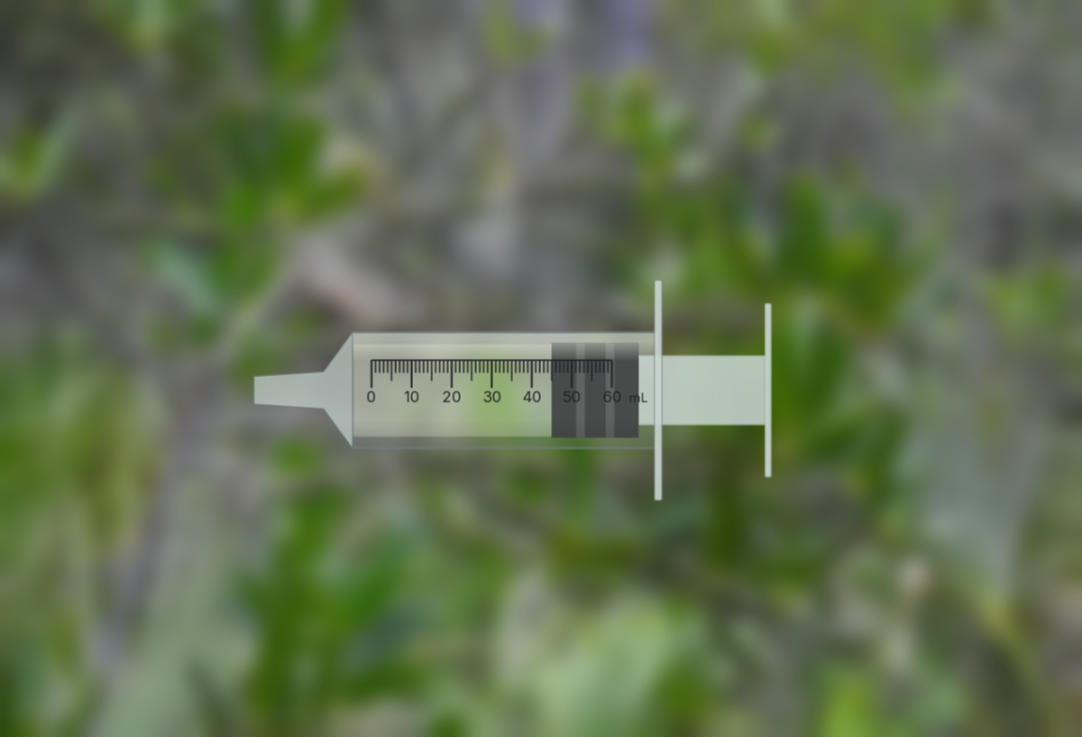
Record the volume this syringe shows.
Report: 45 mL
